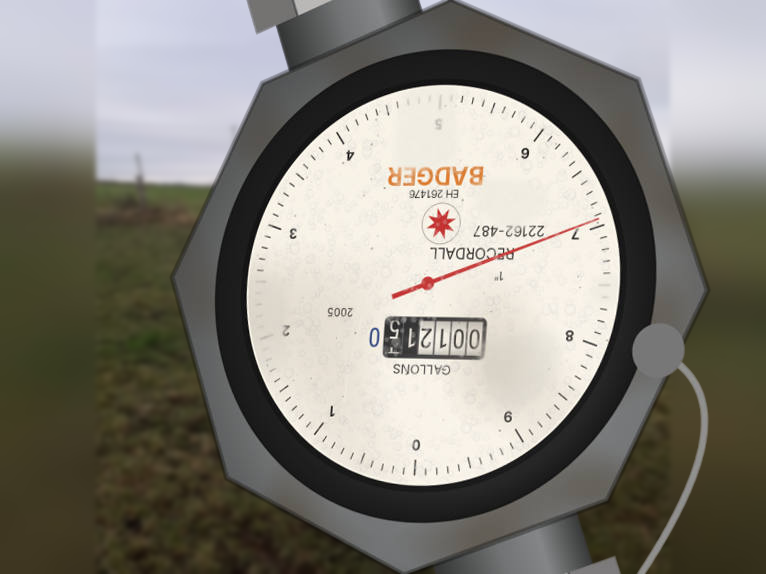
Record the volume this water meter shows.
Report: 12146.9 gal
